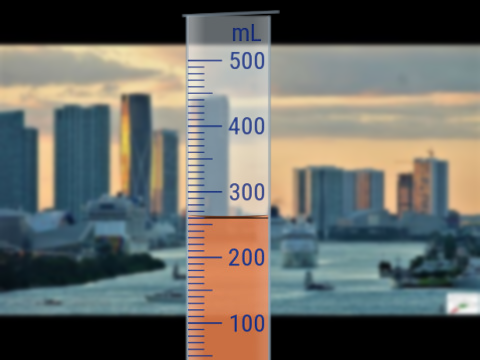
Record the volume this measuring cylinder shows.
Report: 260 mL
